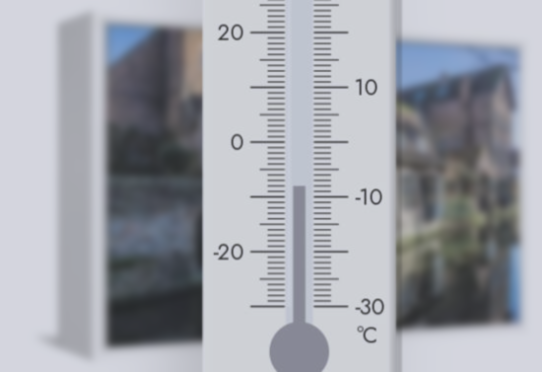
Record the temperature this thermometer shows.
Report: -8 °C
